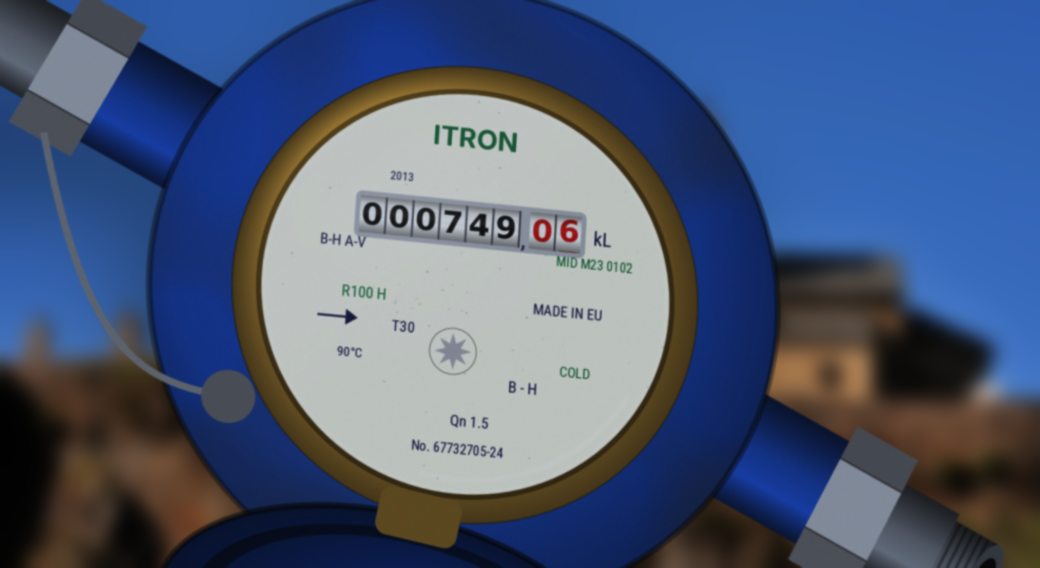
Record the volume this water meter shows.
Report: 749.06 kL
